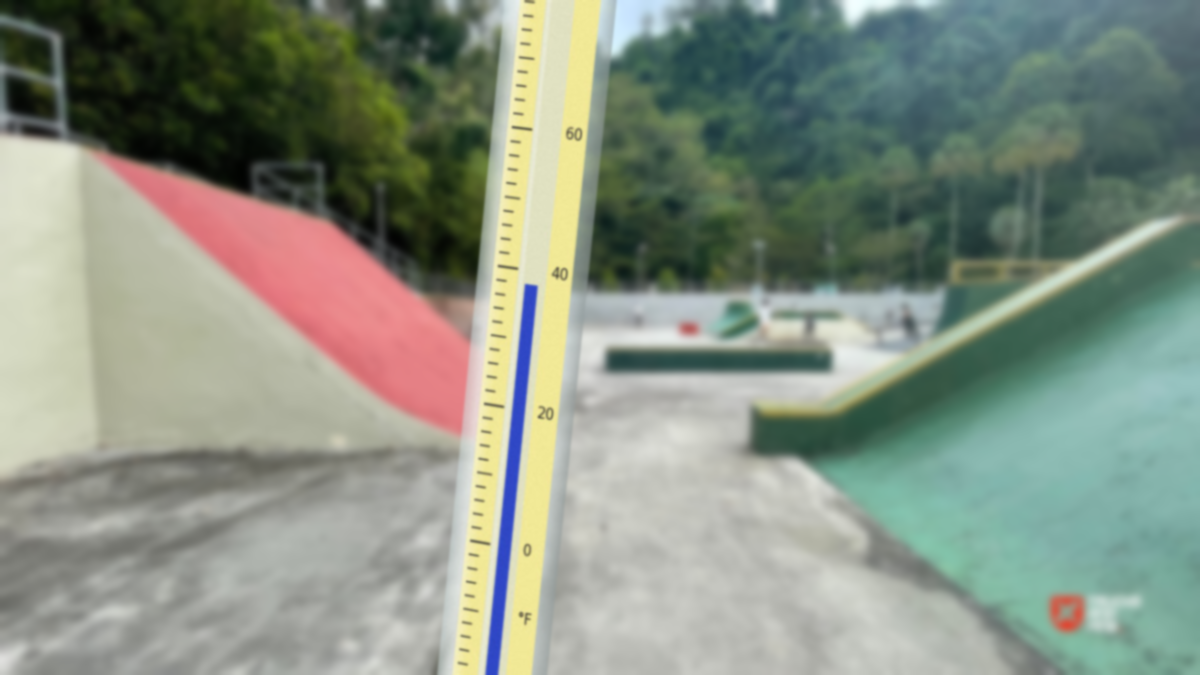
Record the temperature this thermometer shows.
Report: 38 °F
